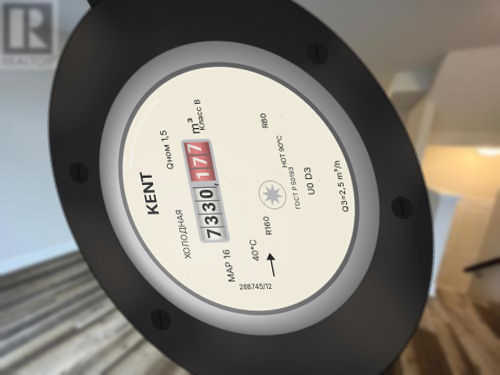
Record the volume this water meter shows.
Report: 7330.177 m³
